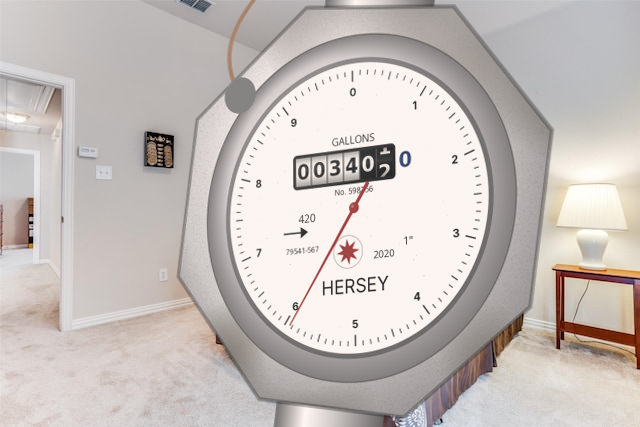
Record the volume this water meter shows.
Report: 34015.9 gal
